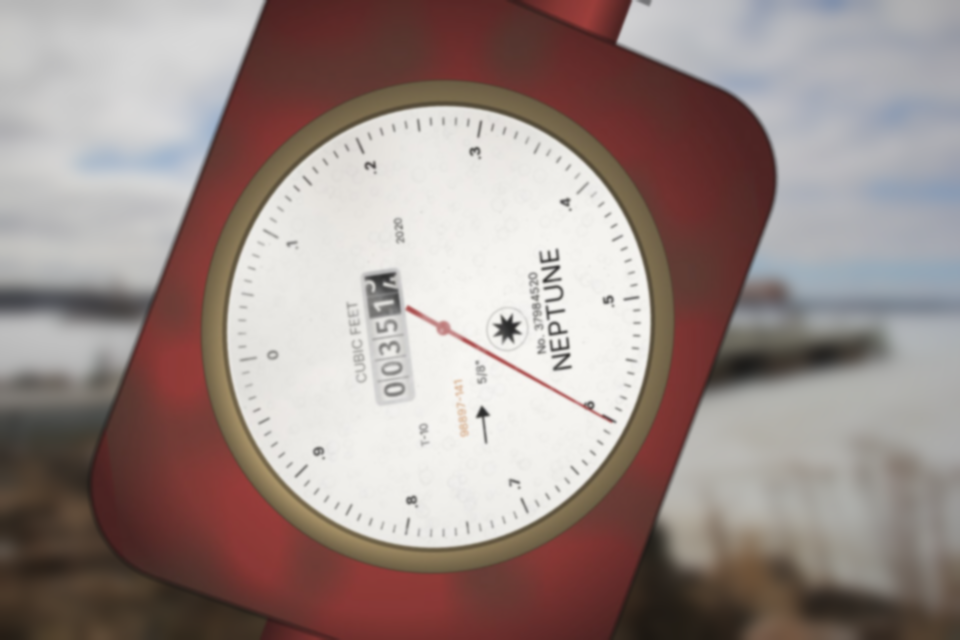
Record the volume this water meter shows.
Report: 3513.60 ft³
